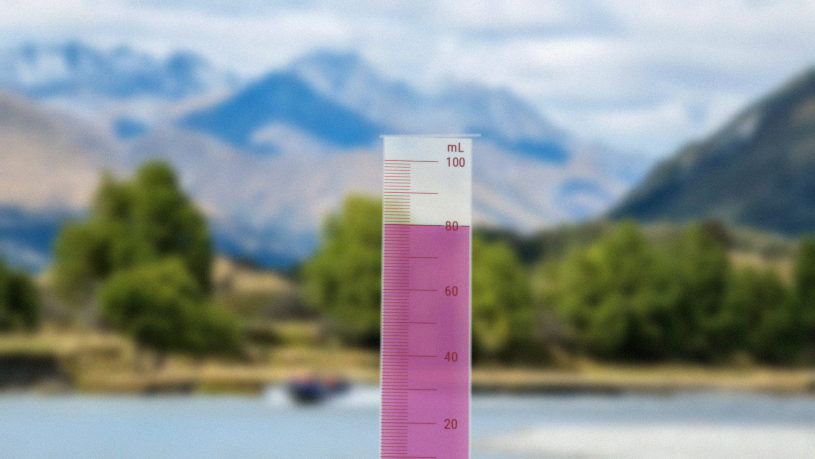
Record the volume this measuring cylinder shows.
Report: 80 mL
